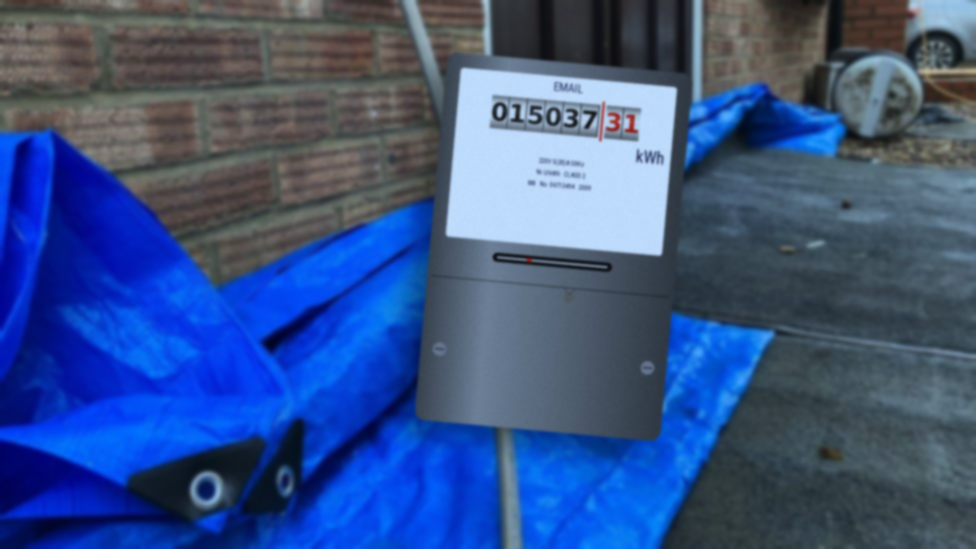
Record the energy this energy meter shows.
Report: 15037.31 kWh
